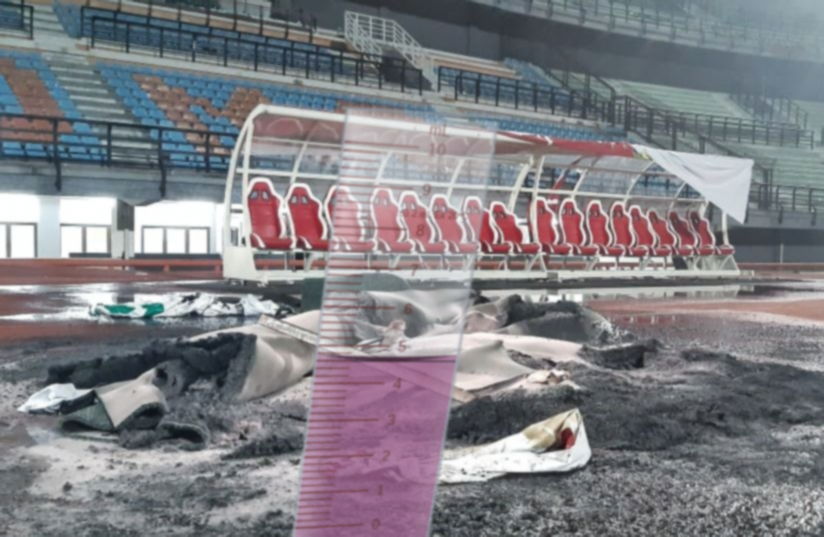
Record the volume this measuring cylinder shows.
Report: 4.6 mL
